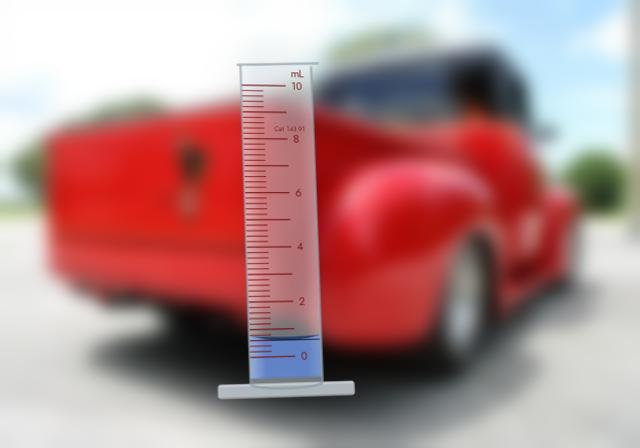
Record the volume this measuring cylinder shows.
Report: 0.6 mL
